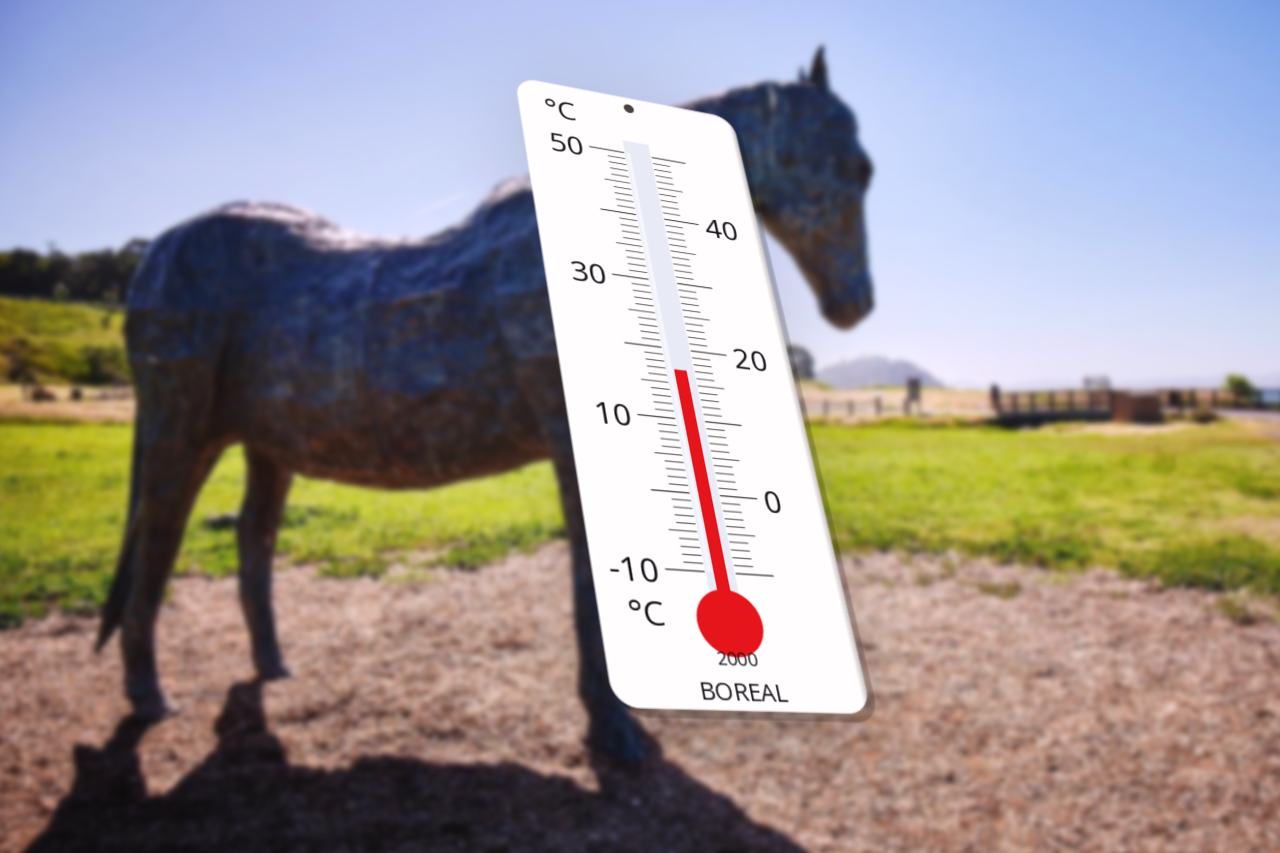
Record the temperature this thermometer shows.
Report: 17 °C
